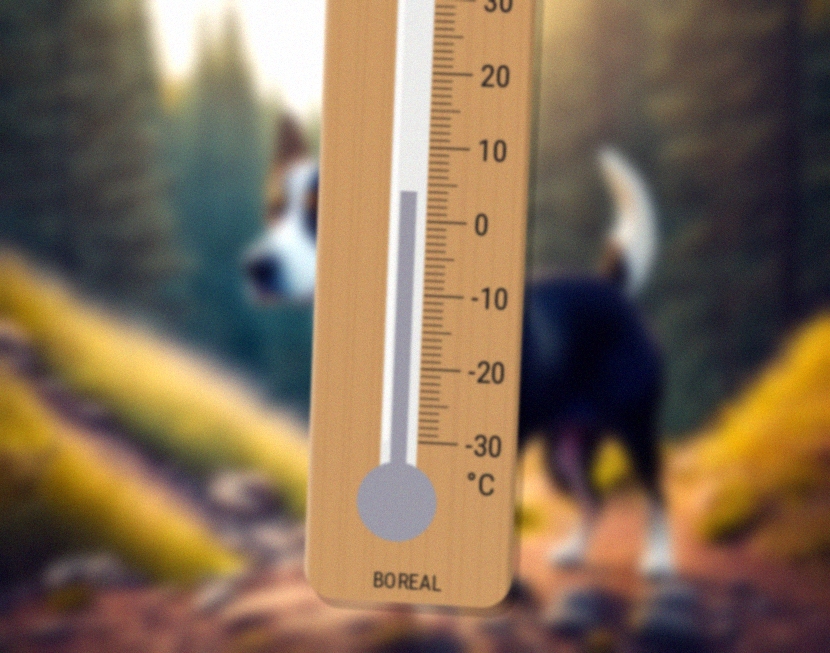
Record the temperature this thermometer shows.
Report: 4 °C
